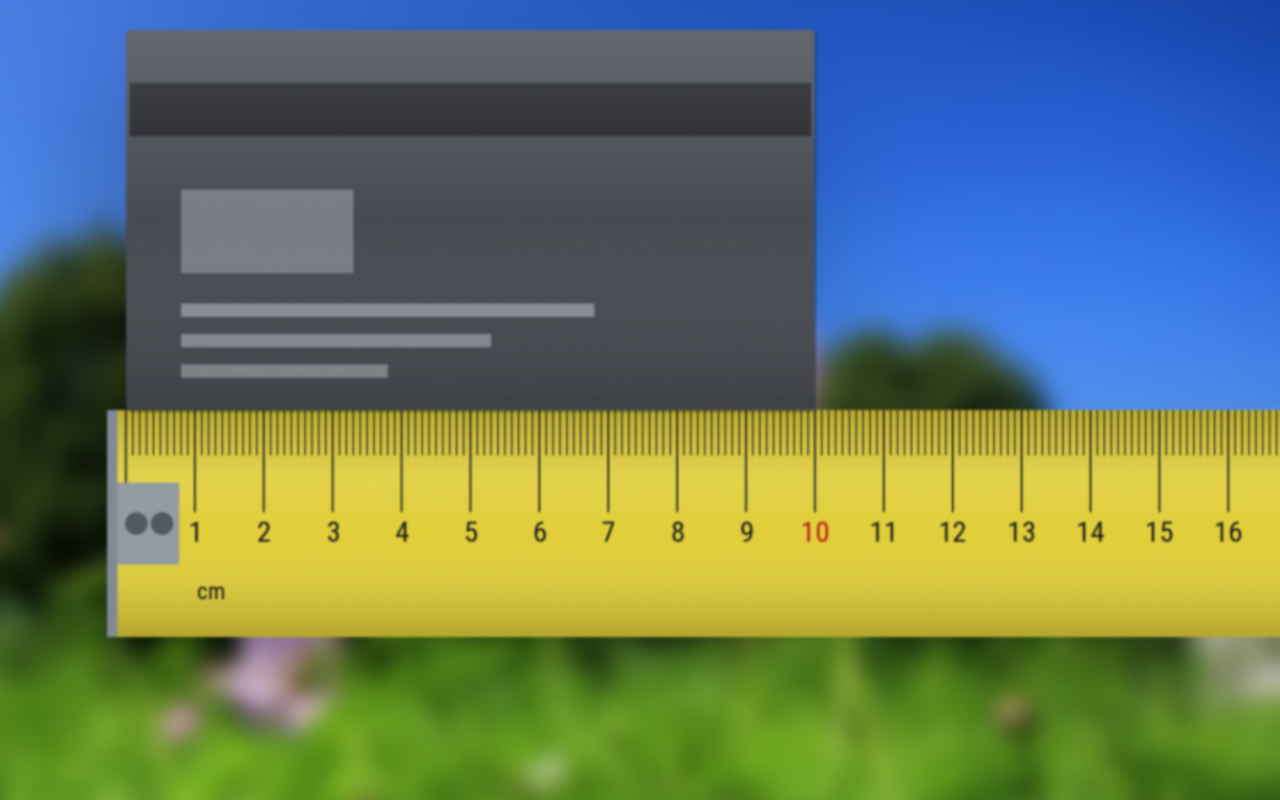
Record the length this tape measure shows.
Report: 10 cm
